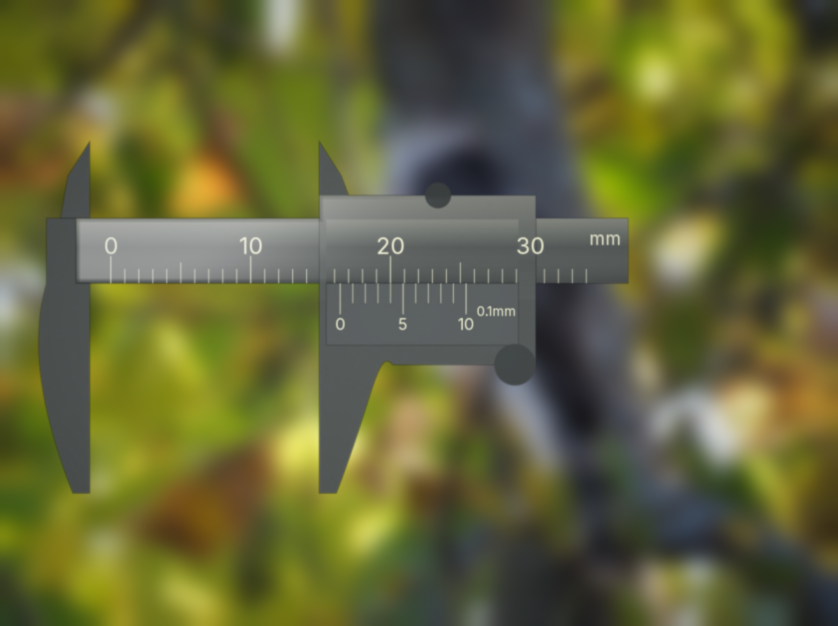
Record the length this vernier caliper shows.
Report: 16.4 mm
